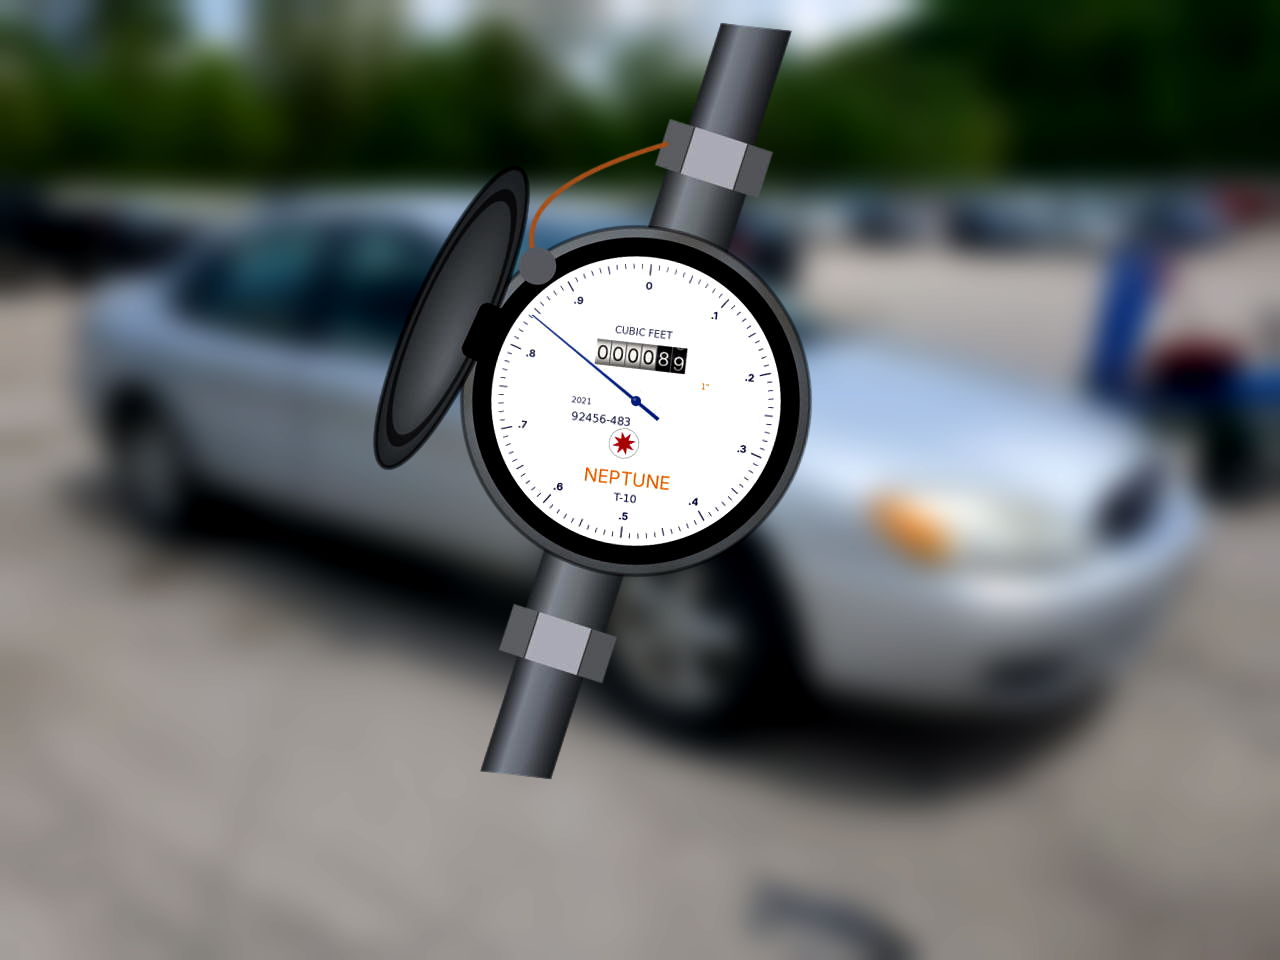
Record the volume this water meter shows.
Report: 88.84 ft³
